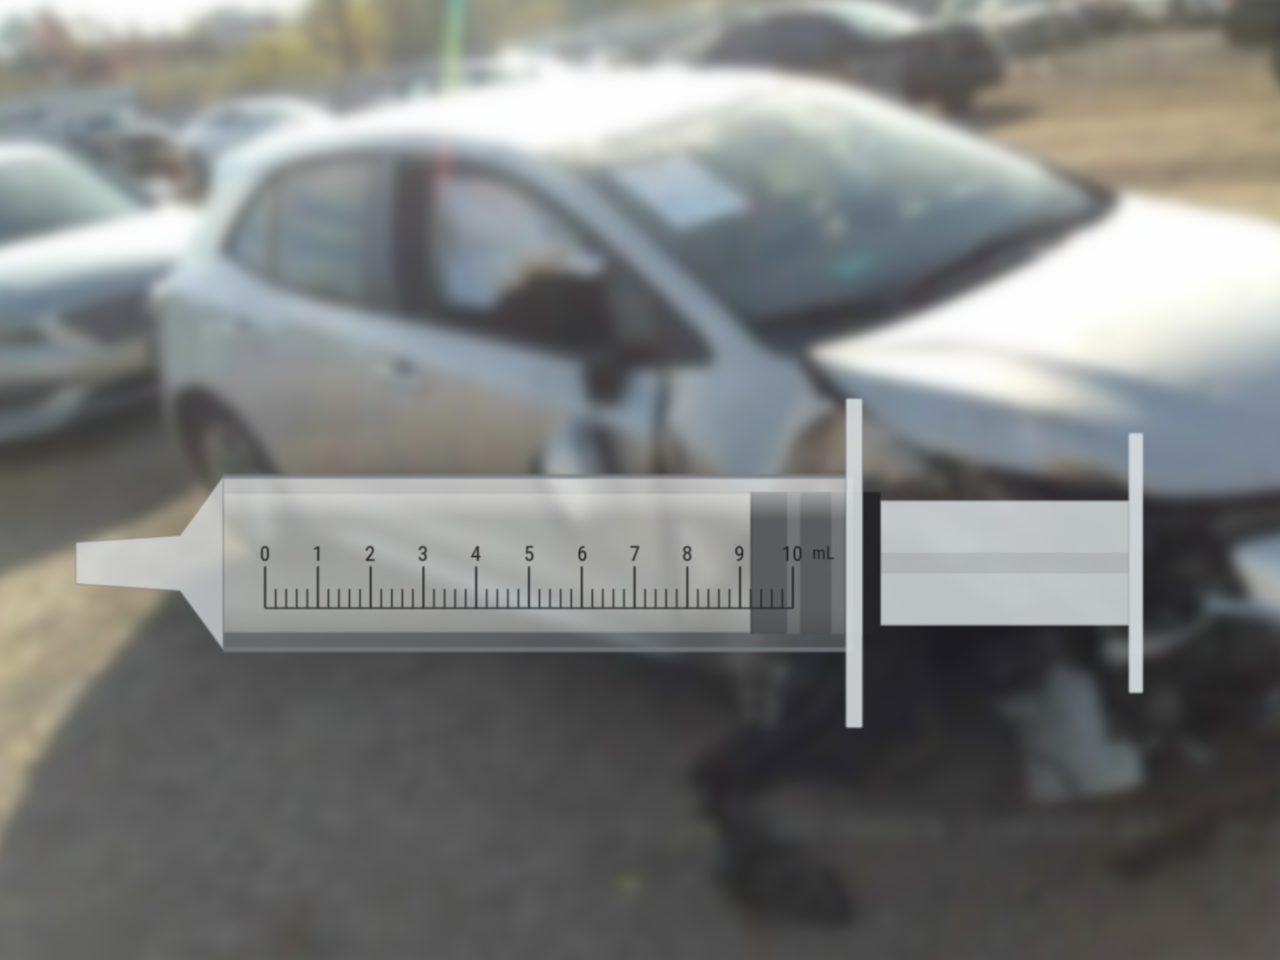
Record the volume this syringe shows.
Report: 9.2 mL
